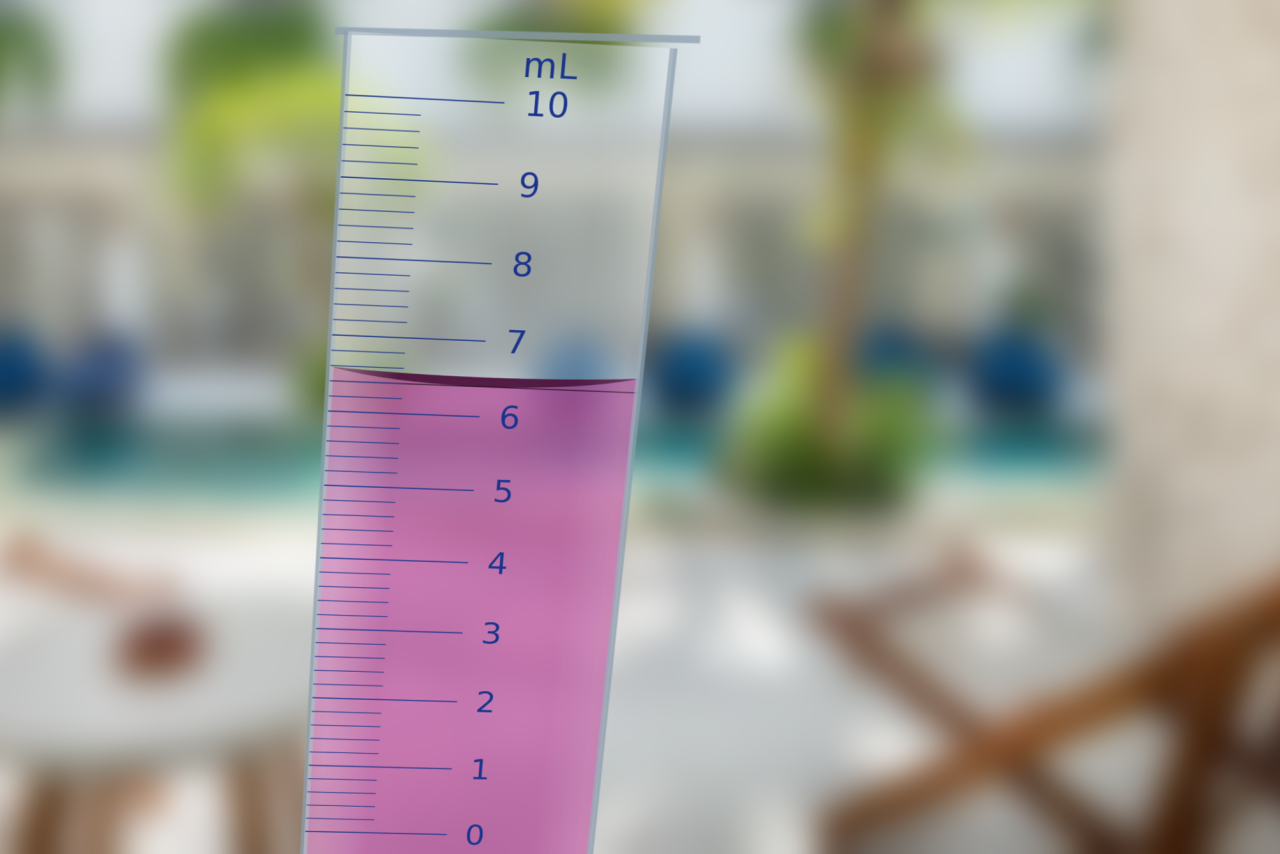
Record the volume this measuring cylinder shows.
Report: 6.4 mL
